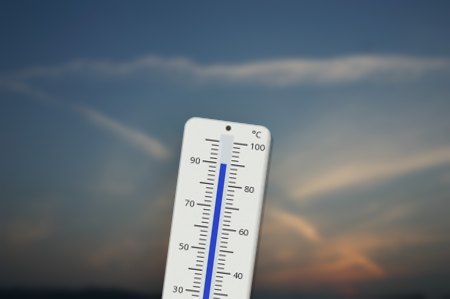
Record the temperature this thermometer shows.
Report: 90 °C
